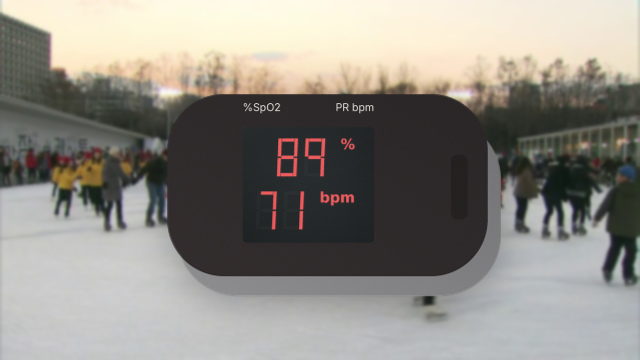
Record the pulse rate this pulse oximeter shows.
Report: 71 bpm
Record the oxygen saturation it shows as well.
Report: 89 %
